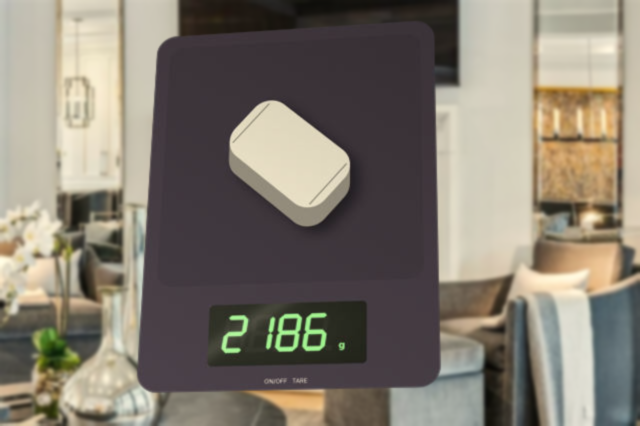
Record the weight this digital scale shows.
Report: 2186 g
